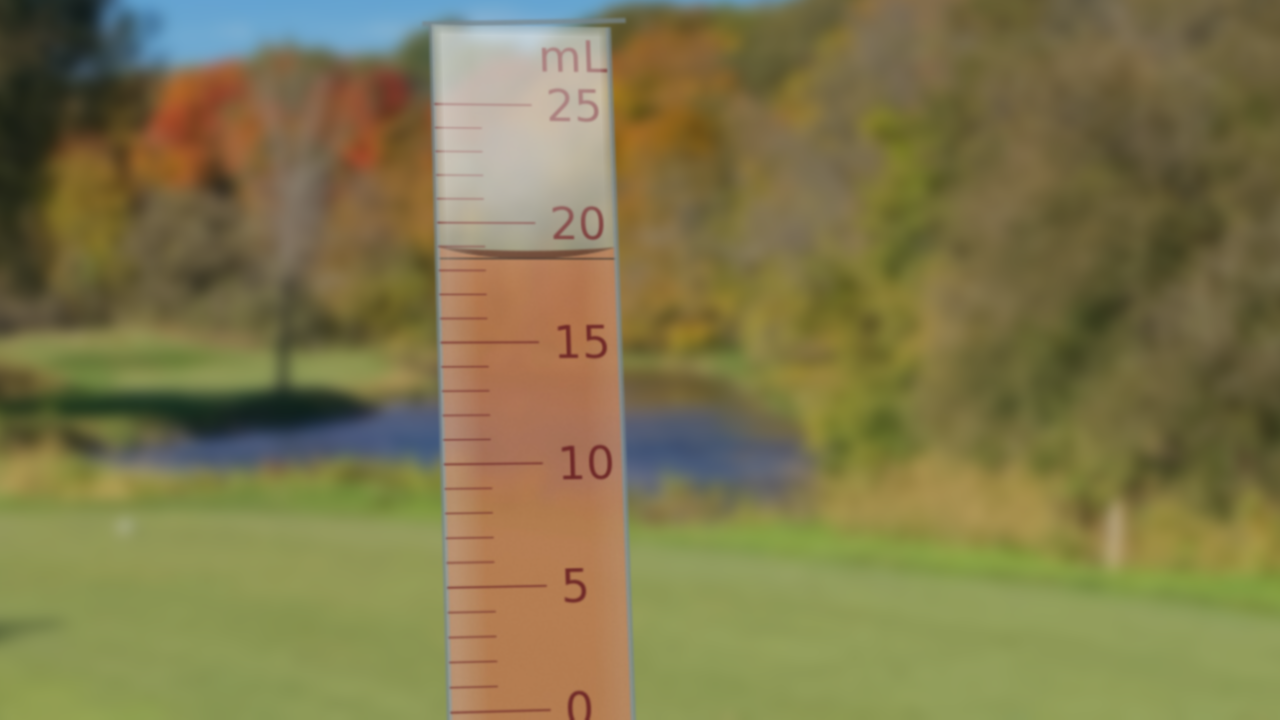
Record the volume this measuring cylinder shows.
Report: 18.5 mL
